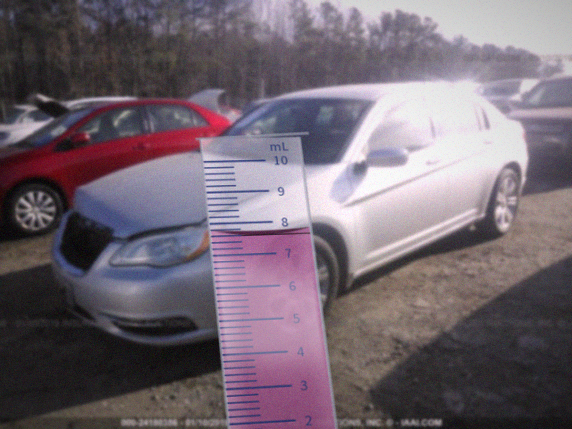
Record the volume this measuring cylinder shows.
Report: 7.6 mL
